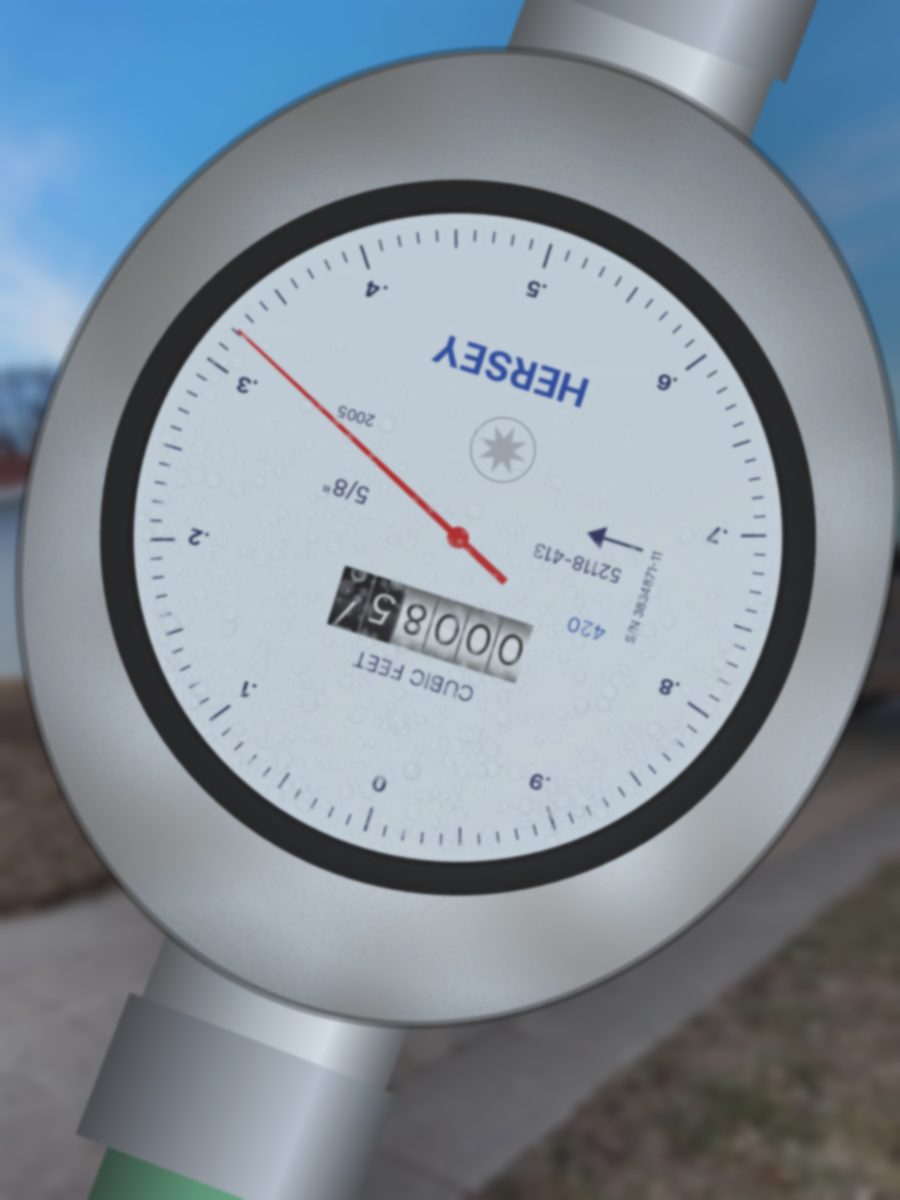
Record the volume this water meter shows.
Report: 857.32 ft³
